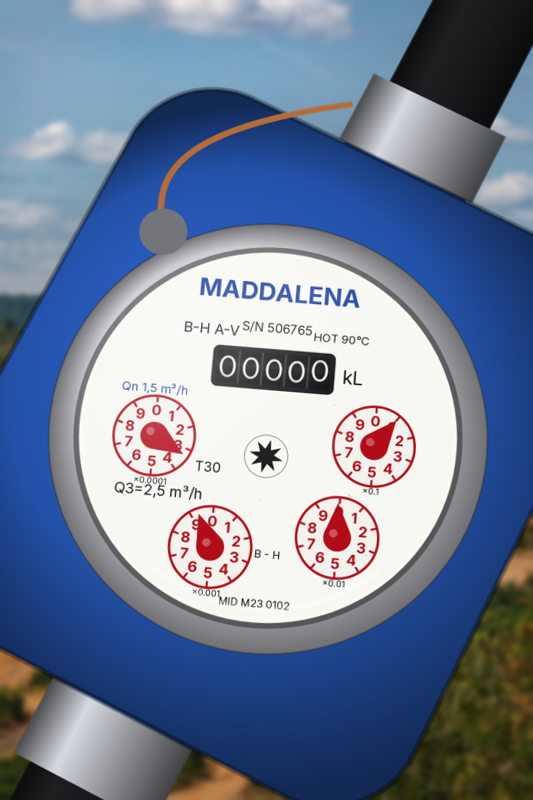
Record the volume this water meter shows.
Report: 0.0993 kL
